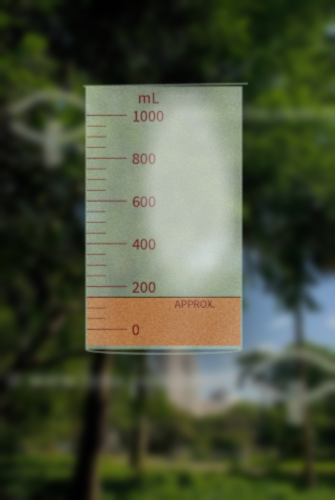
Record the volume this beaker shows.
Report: 150 mL
